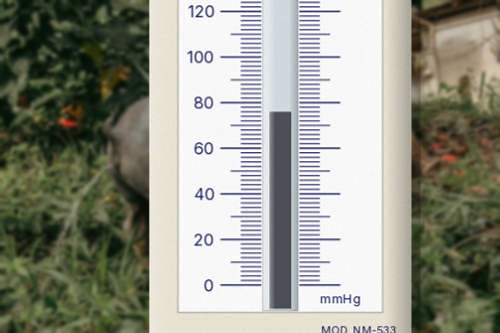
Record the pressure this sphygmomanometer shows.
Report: 76 mmHg
